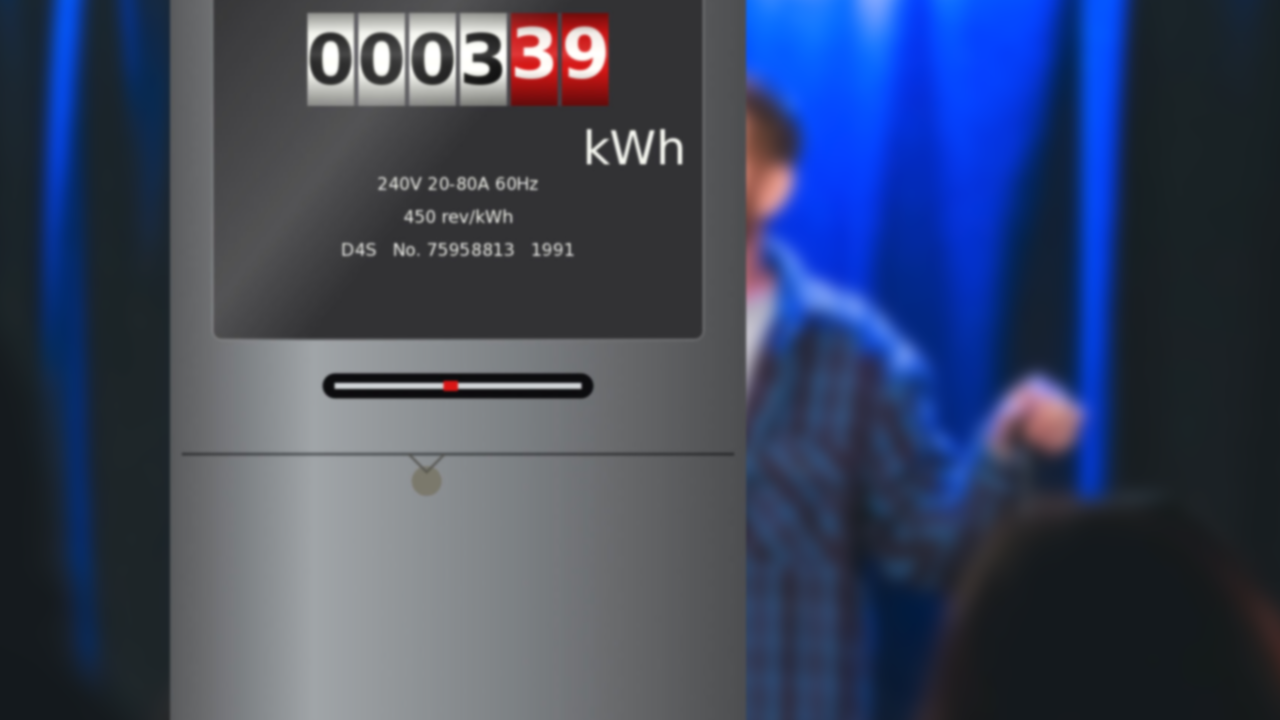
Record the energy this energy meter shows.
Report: 3.39 kWh
